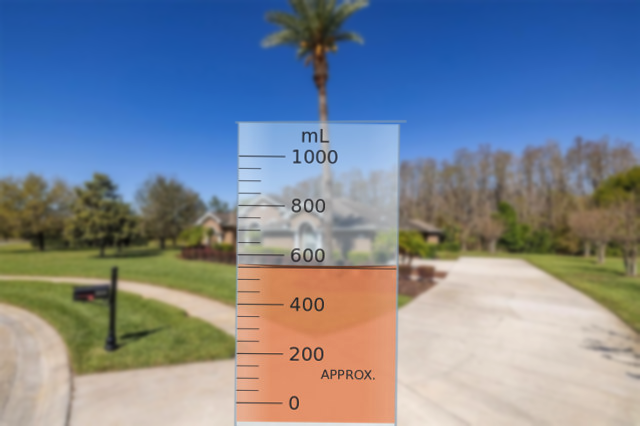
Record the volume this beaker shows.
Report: 550 mL
